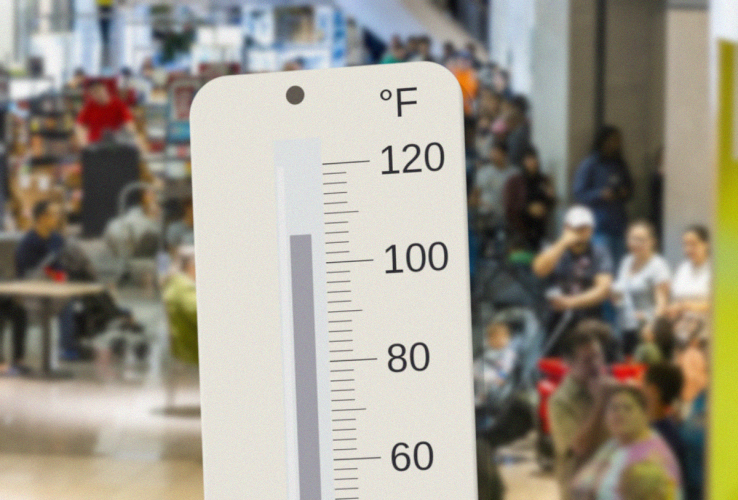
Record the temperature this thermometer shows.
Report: 106 °F
